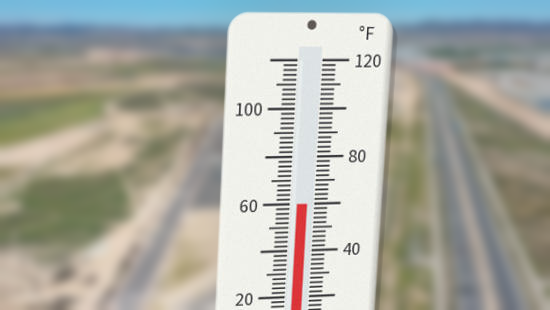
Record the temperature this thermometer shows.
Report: 60 °F
